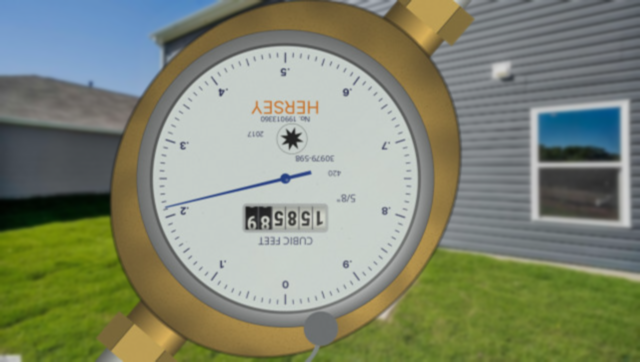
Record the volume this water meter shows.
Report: 158589.21 ft³
